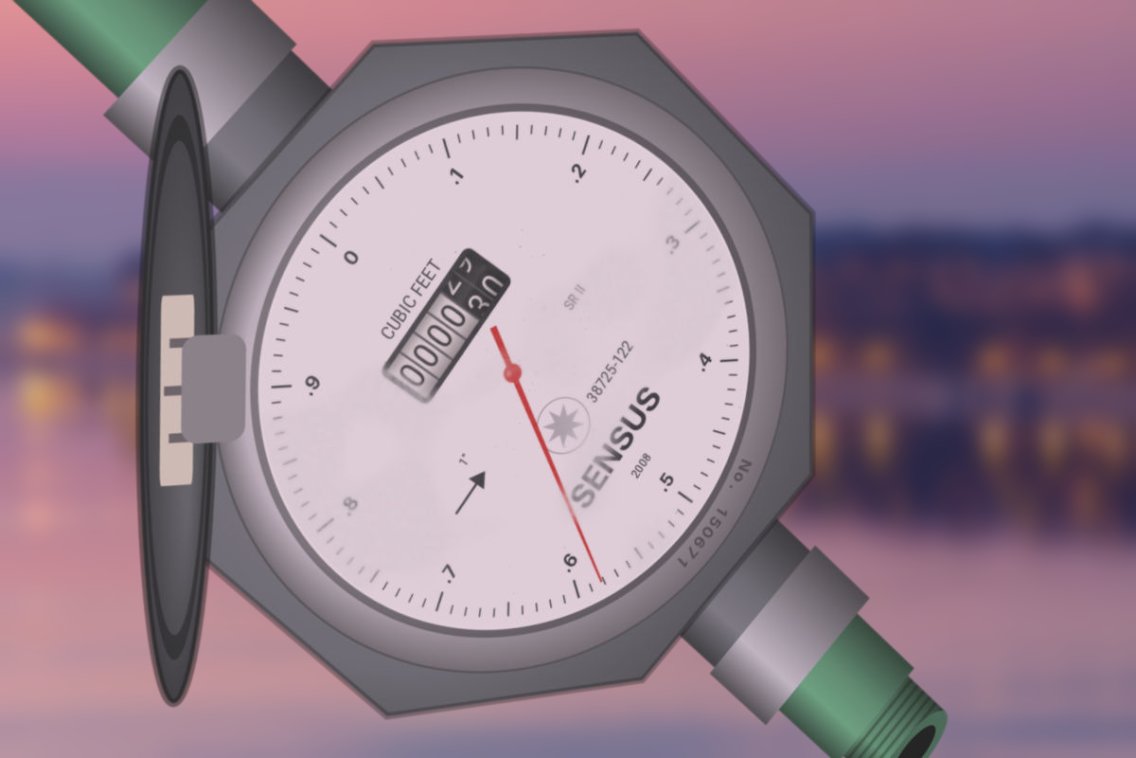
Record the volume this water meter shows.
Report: 29.58 ft³
